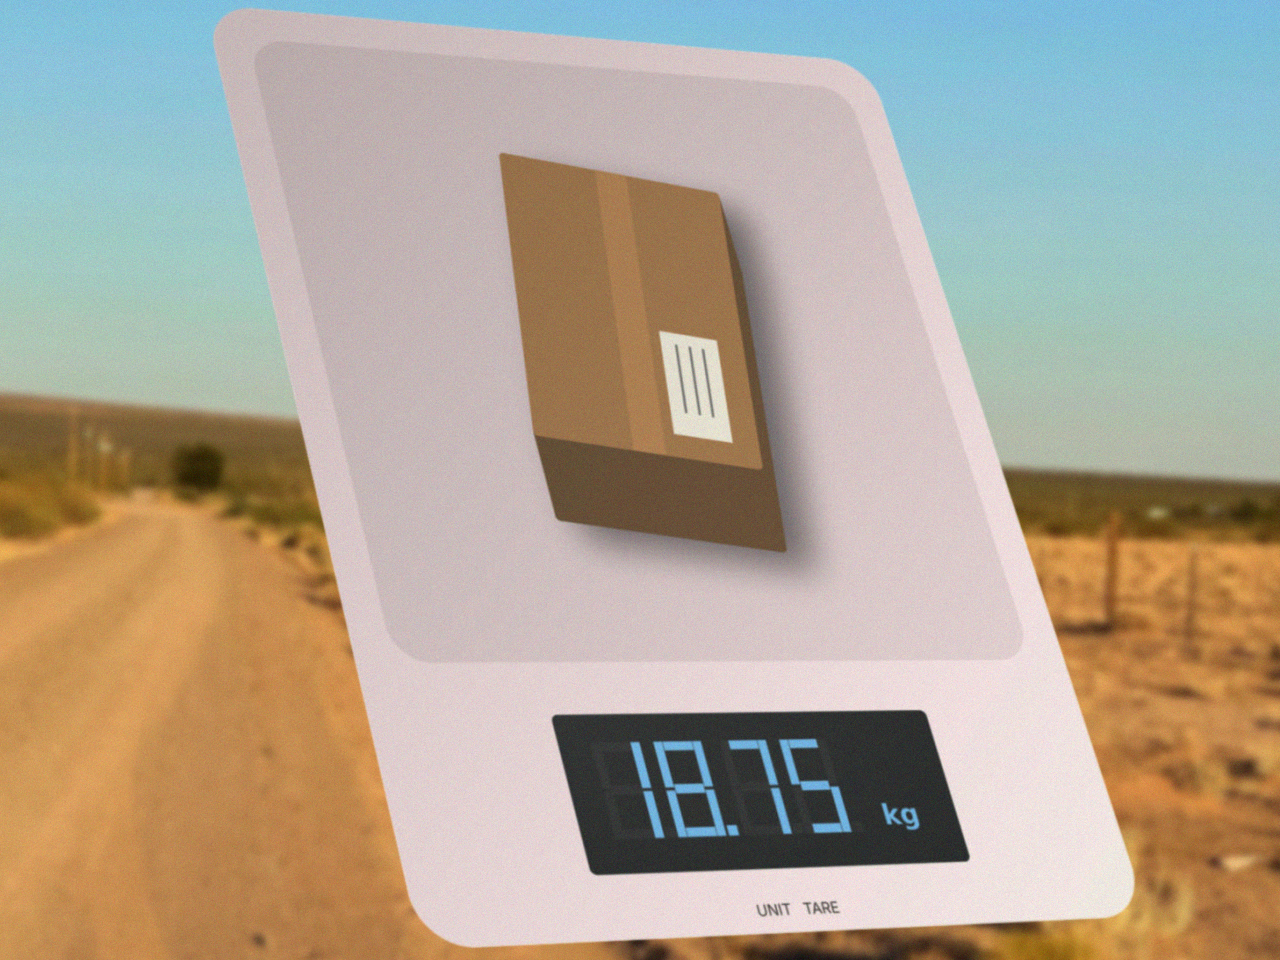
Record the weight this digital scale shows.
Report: 18.75 kg
